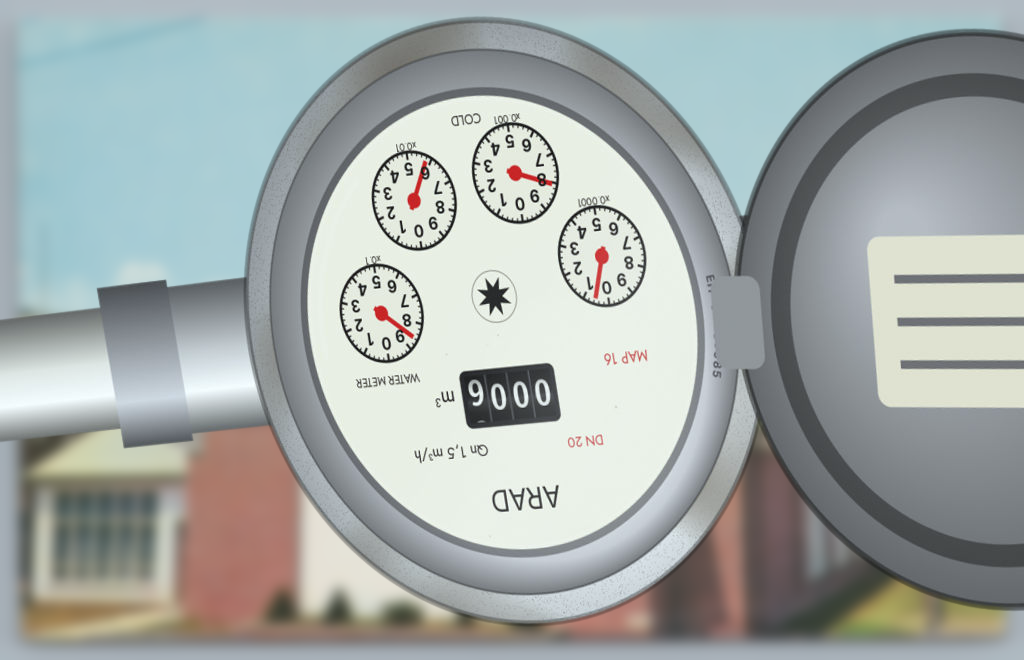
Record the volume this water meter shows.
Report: 5.8580 m³
